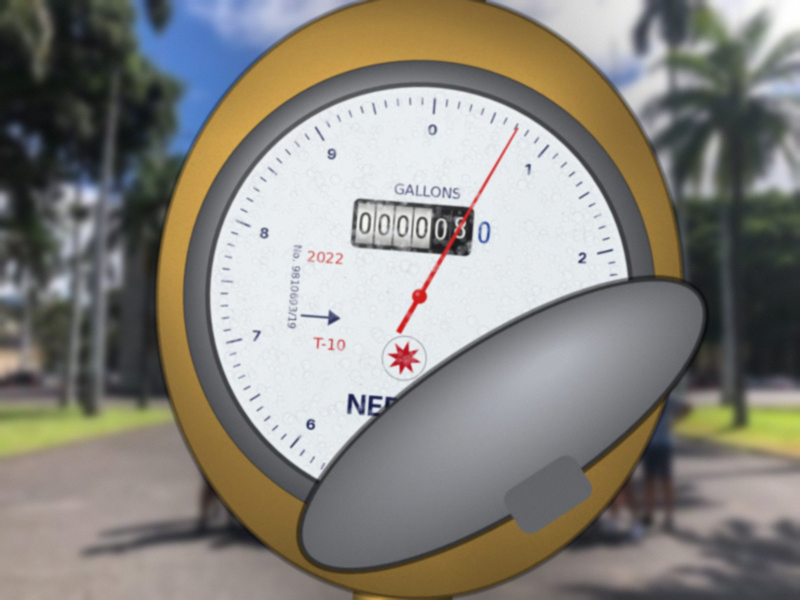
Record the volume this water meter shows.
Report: 80.7 gal
